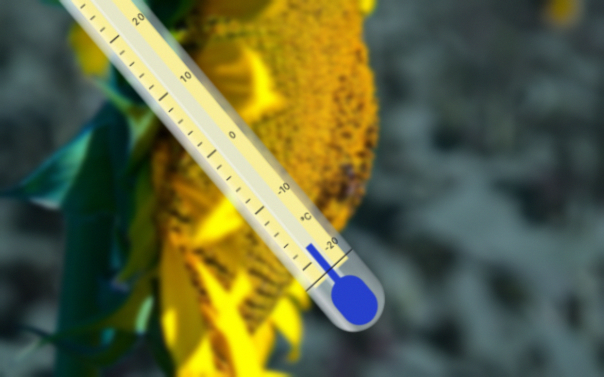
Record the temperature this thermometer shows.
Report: -18 °C
